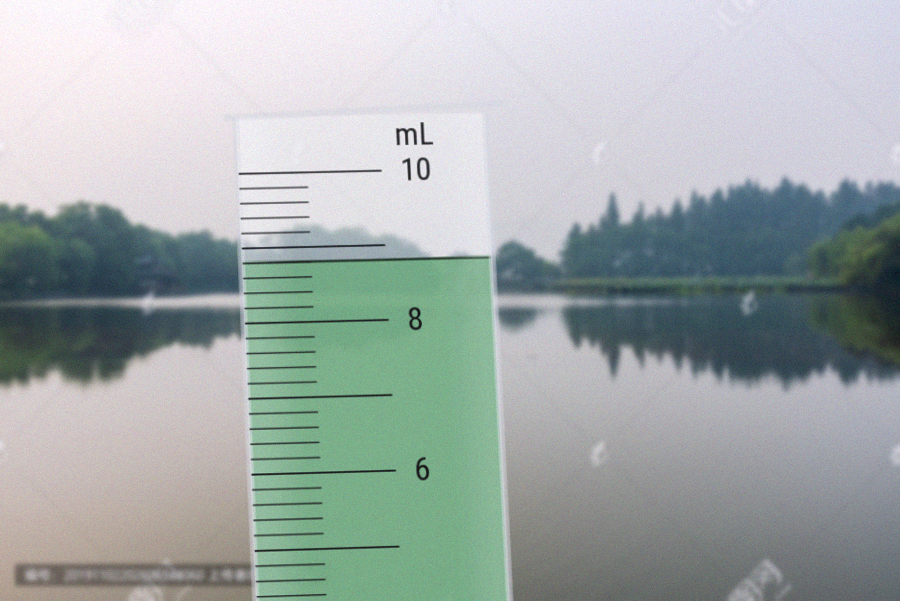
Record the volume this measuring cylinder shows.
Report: 8.8 mL
